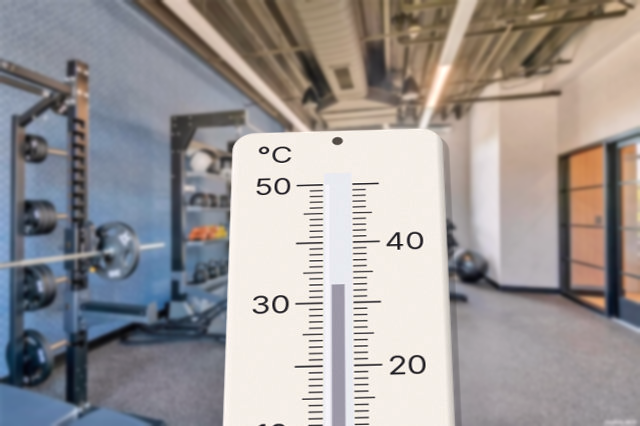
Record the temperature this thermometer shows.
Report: 33 °C
